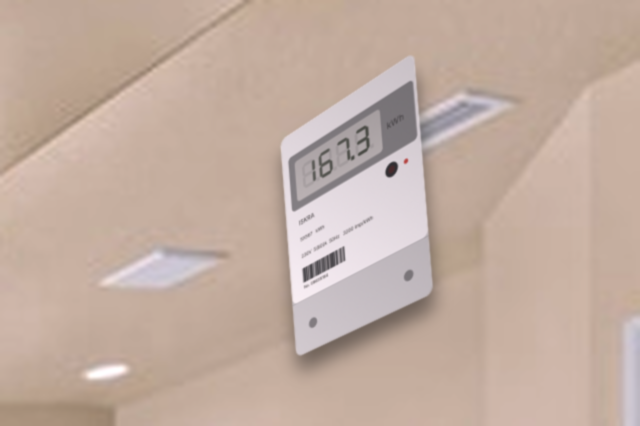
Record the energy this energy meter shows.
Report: 167.3 kWh
